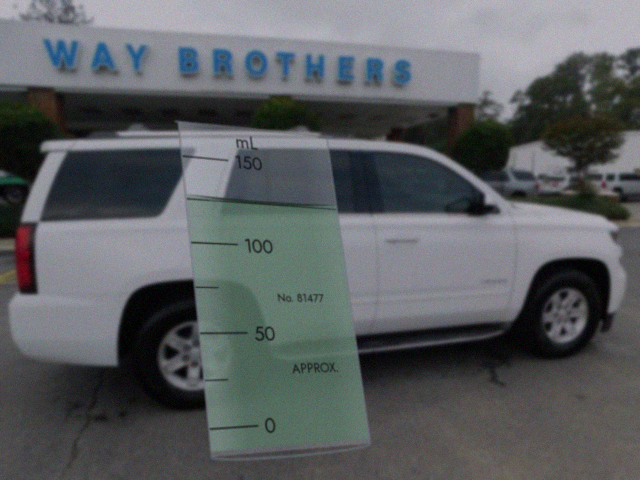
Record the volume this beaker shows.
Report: 125 mL
